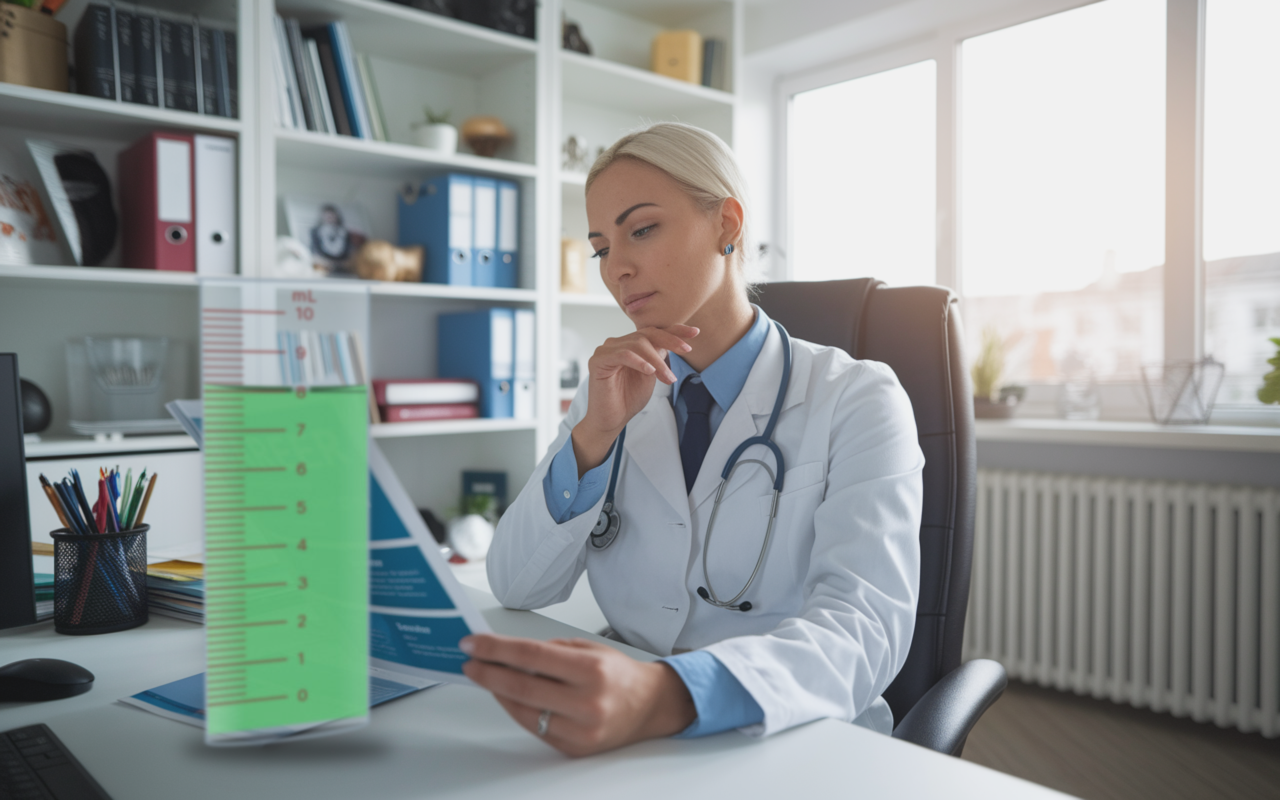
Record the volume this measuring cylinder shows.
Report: 8 mL
